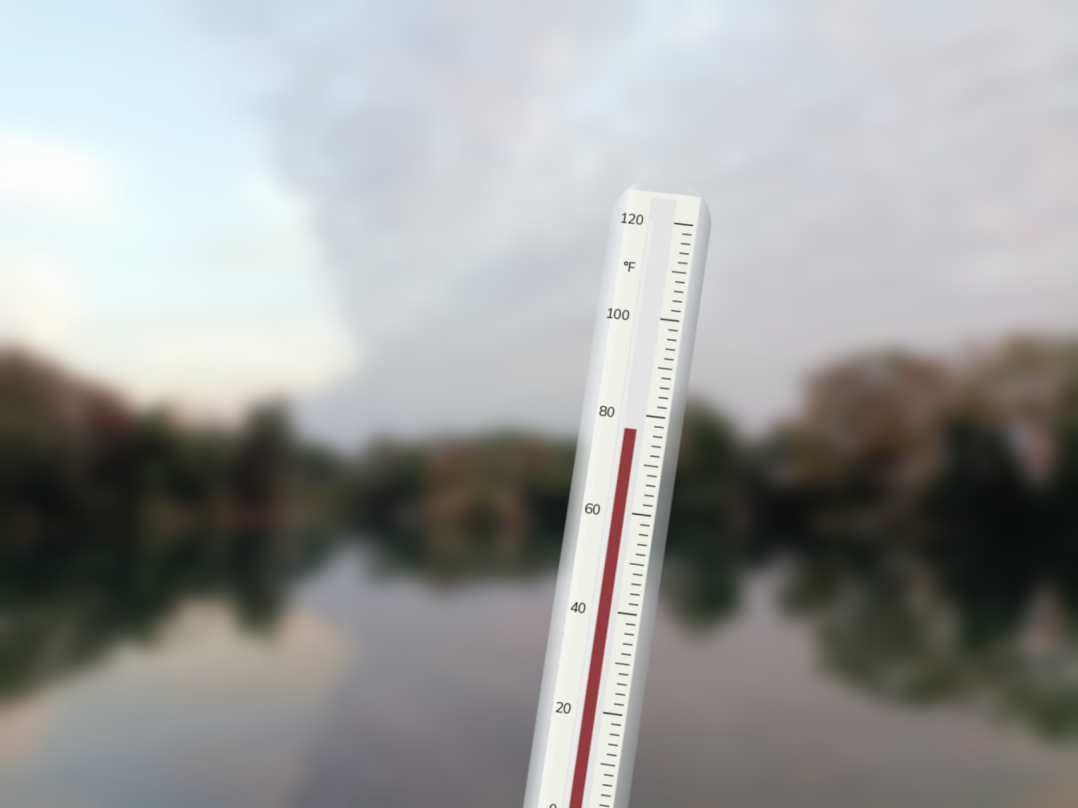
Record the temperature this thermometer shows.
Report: 77 °F
